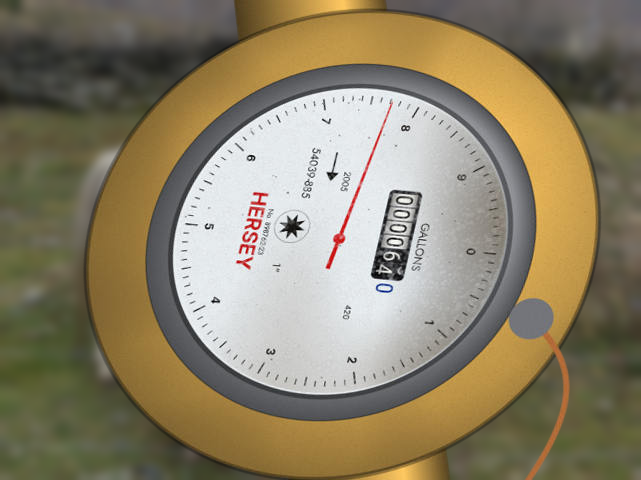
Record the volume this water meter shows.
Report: 637.7 gal
